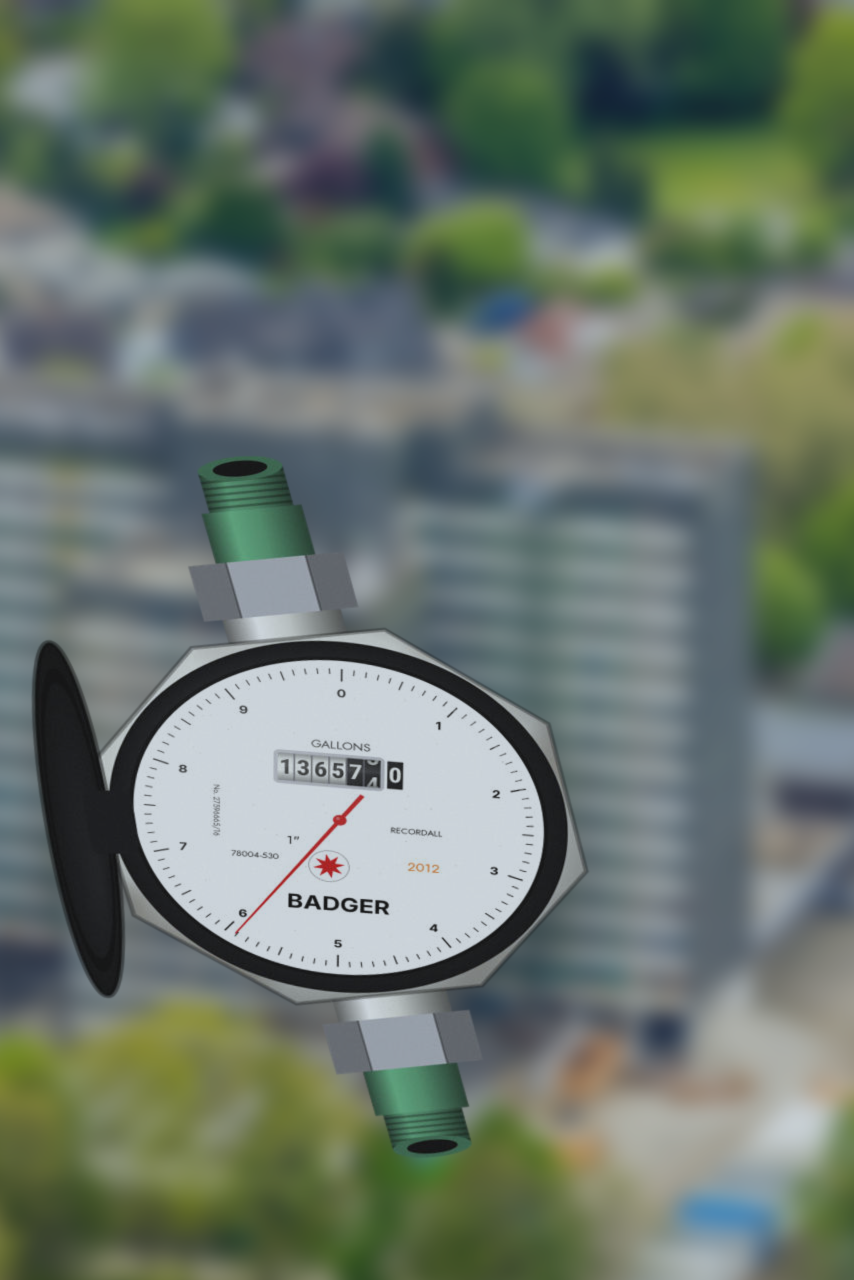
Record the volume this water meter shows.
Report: 1365735.9 gal
